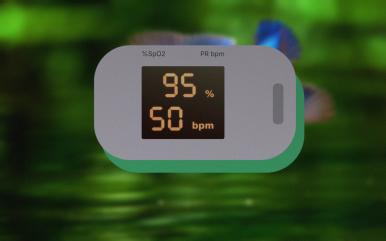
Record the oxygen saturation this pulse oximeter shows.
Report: 95 %
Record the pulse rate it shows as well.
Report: 50 bpm
